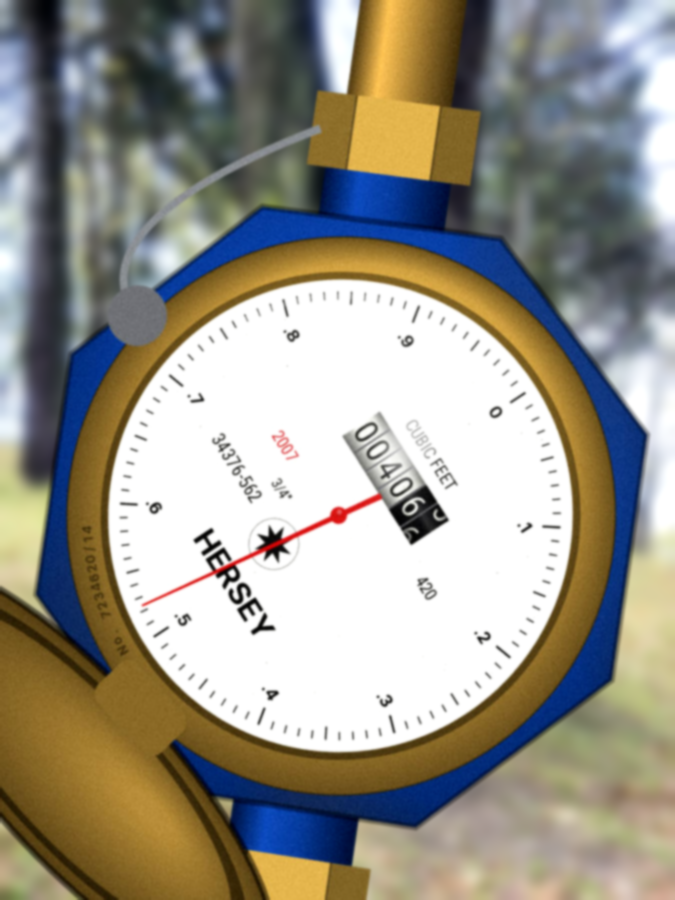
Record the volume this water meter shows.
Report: 4065.52 ft³
